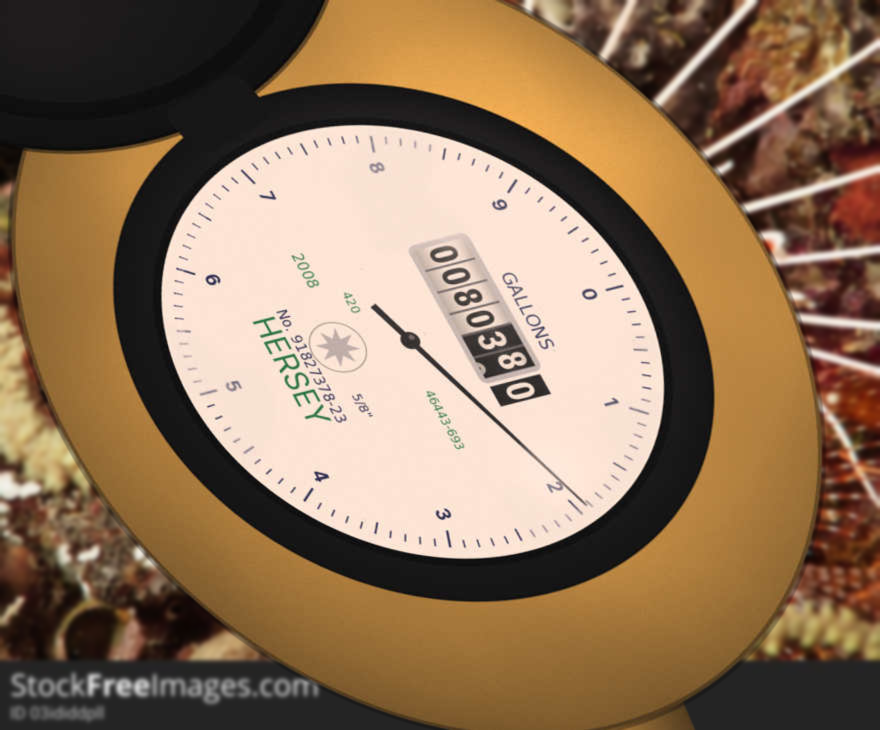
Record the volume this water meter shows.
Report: 80381.9 gal
